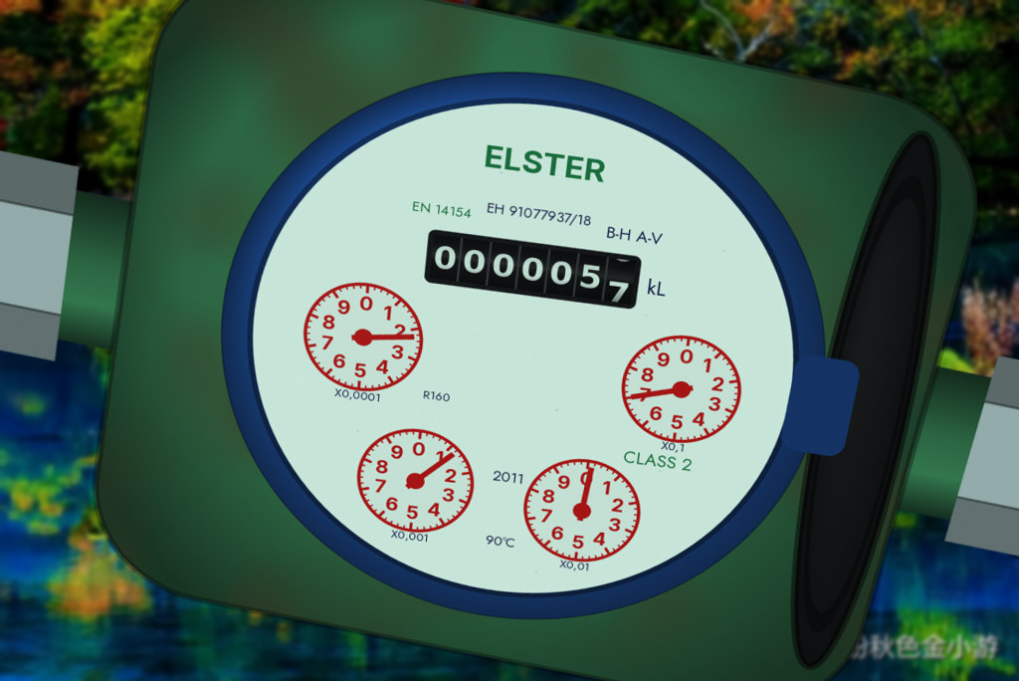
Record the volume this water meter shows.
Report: 56.7012 kL
